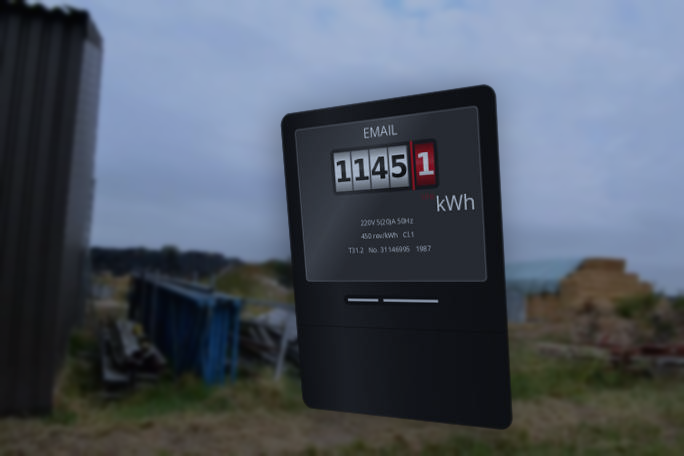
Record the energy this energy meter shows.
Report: 1145.1 kWh
